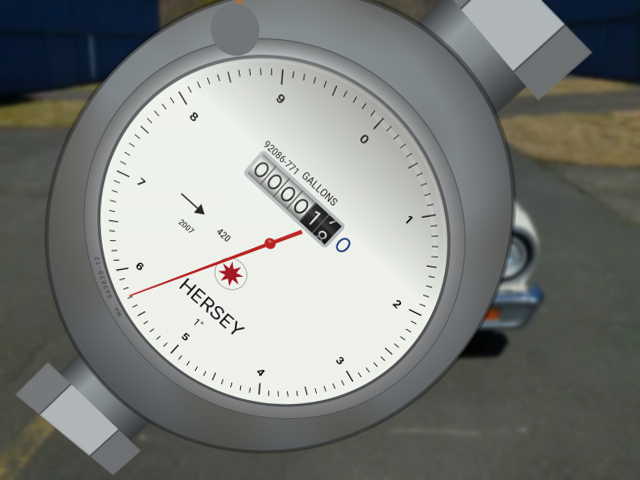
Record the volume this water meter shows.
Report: 175.7 gal
